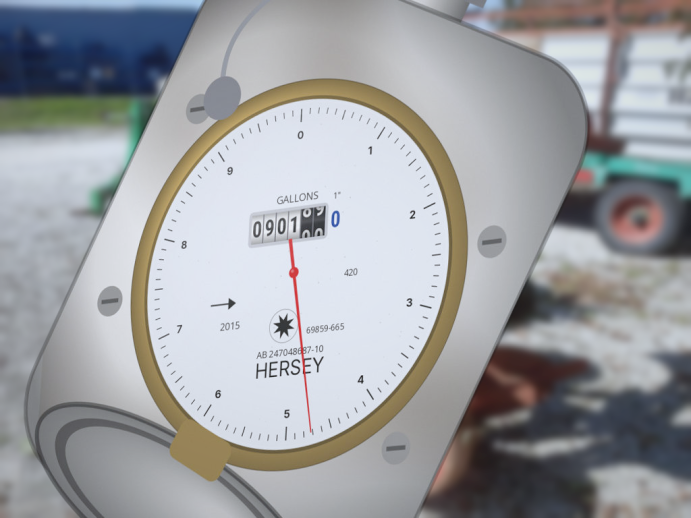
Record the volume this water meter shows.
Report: 901894.7 gal
